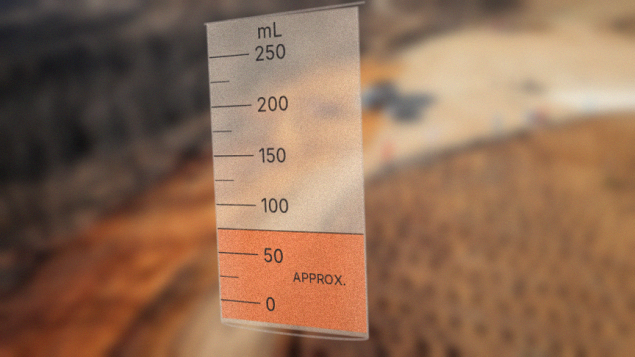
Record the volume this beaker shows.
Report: 75 mL
